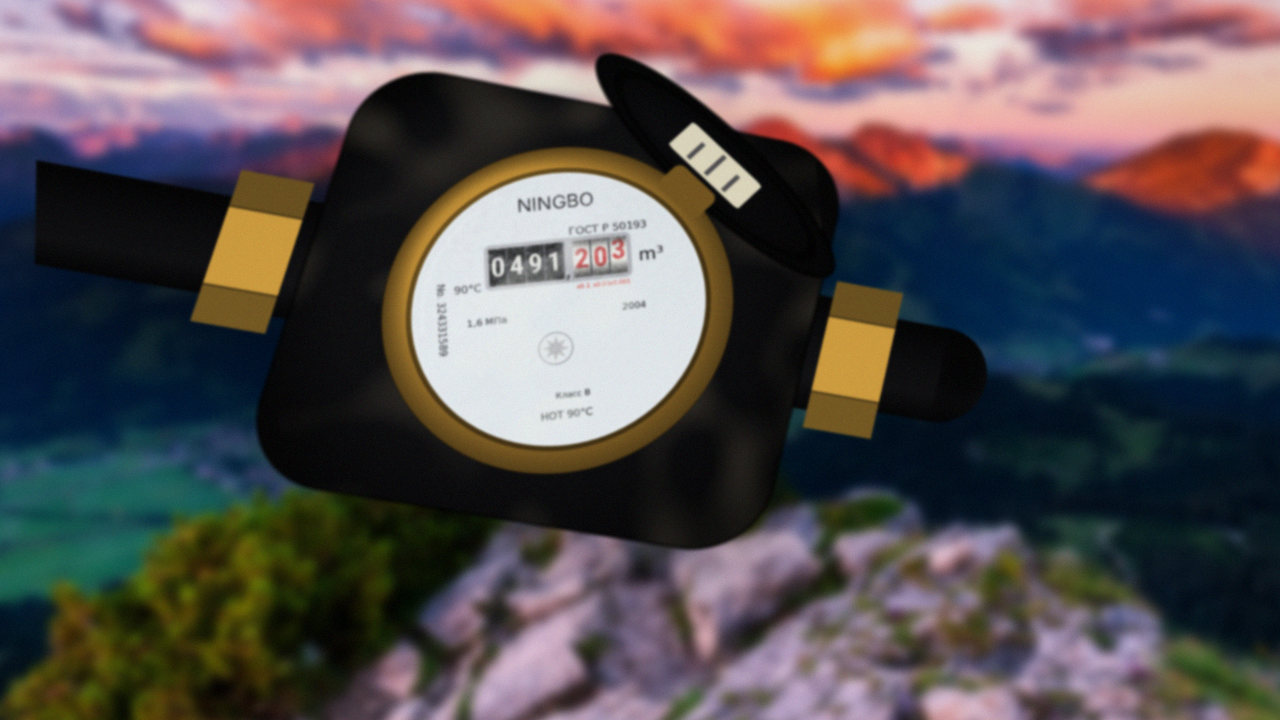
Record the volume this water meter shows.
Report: 491.203 m³
